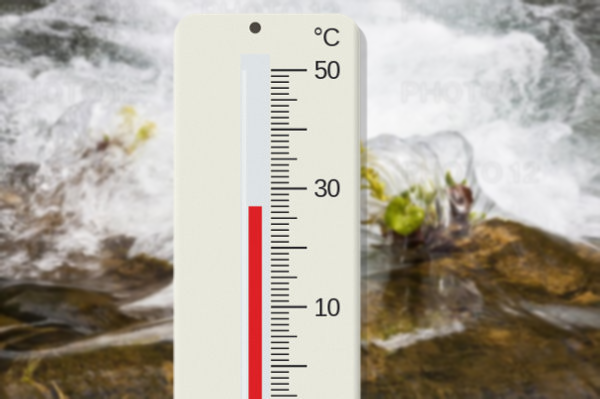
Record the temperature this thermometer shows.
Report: 27 °C
